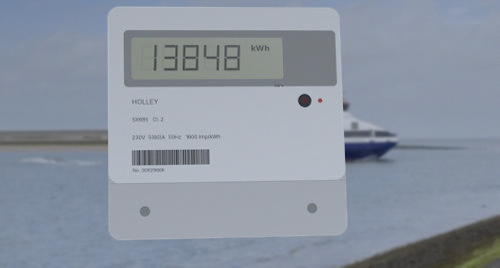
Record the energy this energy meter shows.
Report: 13848 kWh
